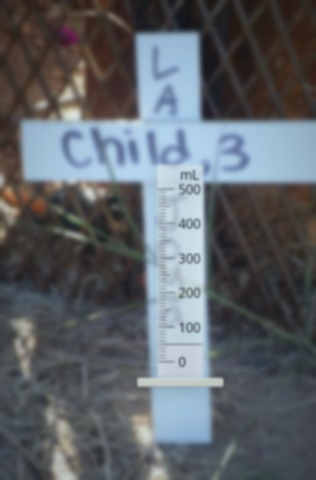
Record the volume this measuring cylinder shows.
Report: 50 mL
